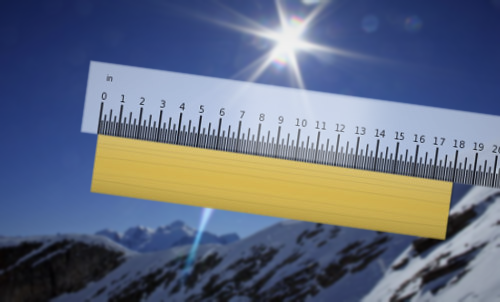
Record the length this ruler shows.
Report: 18 in
